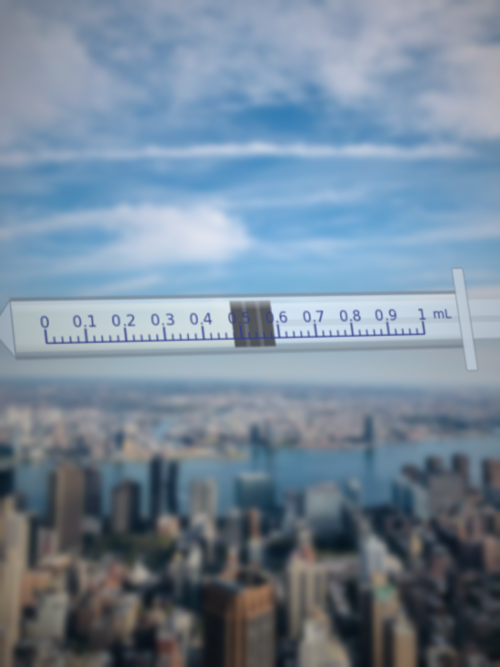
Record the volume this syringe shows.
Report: 0.48 mL
